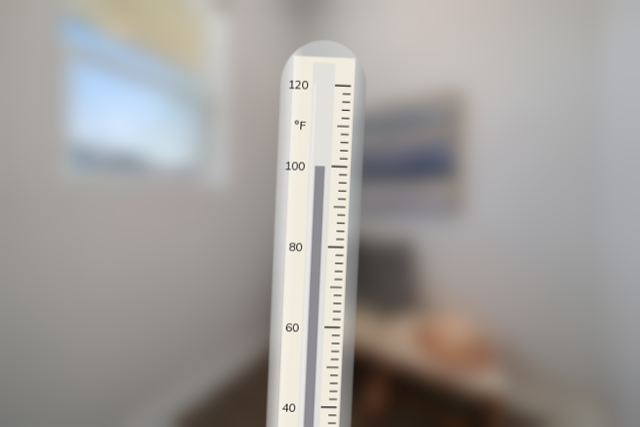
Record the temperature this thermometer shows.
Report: 100 °F
